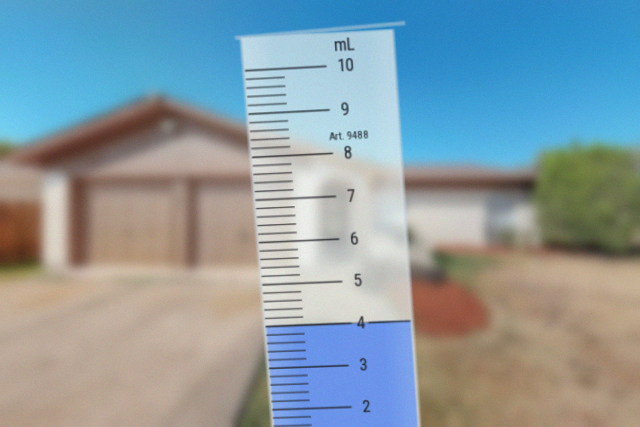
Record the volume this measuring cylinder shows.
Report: 4 mL
